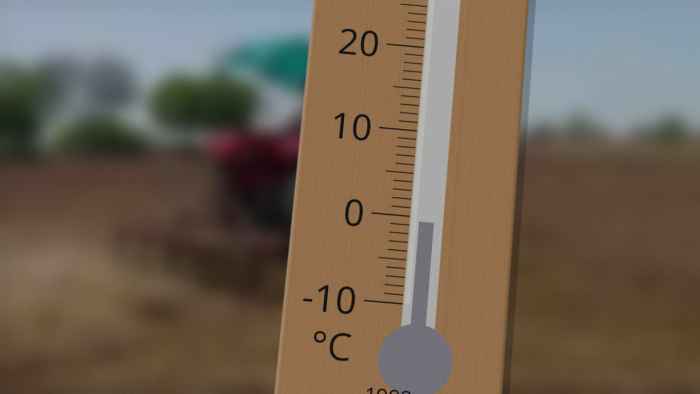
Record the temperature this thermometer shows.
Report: -0.5 °C
